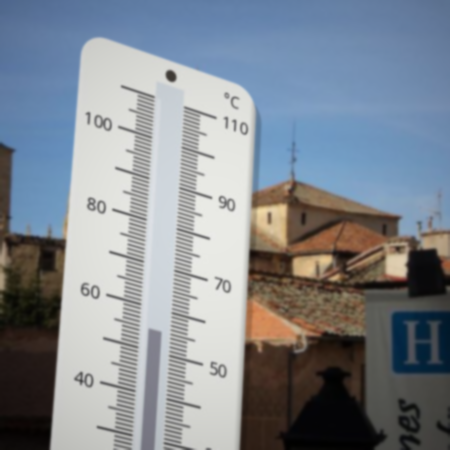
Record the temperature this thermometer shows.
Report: 55 °C
